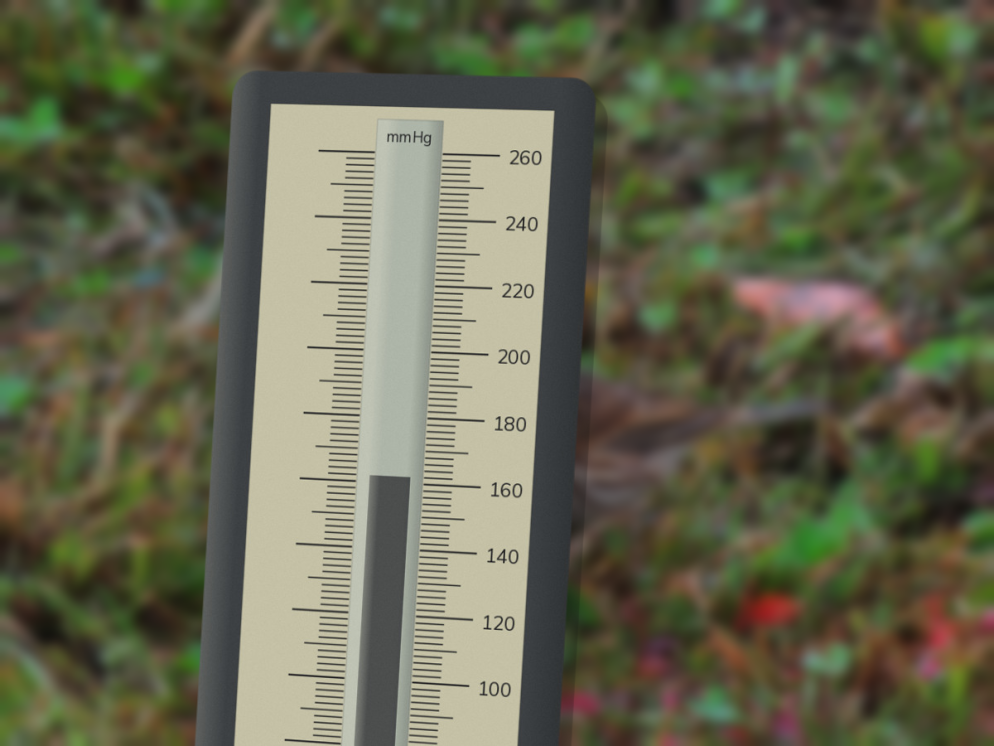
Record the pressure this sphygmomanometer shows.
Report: 162 mmHg
